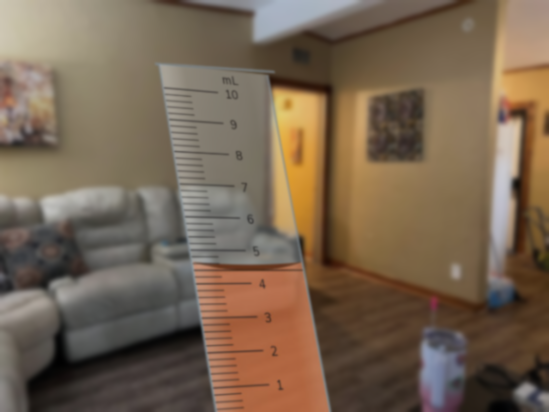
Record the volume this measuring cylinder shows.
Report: 4.4 mL
